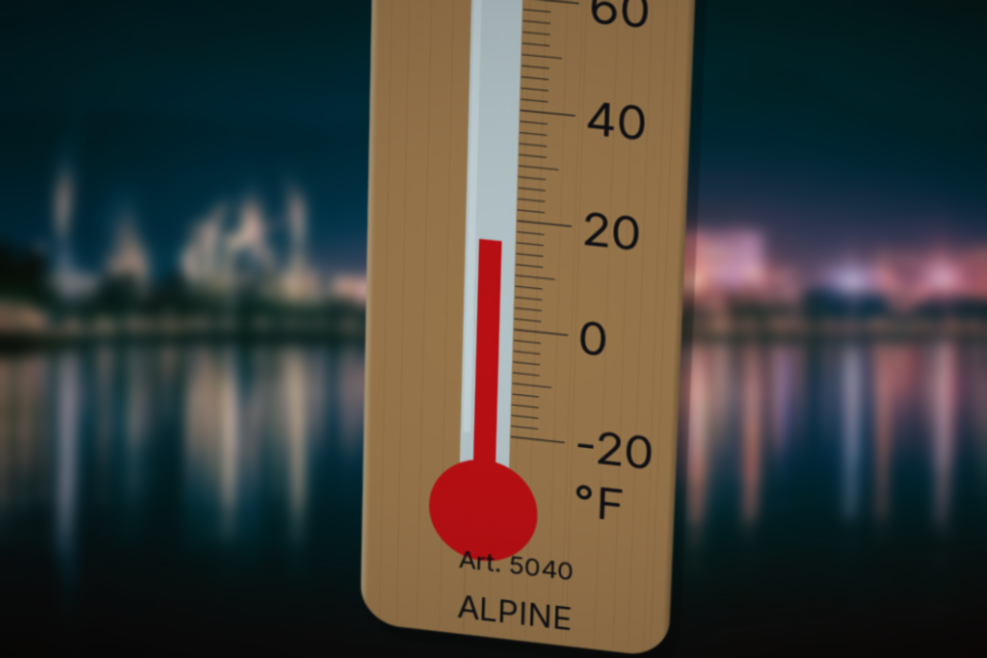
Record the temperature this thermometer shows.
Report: 16 °F
